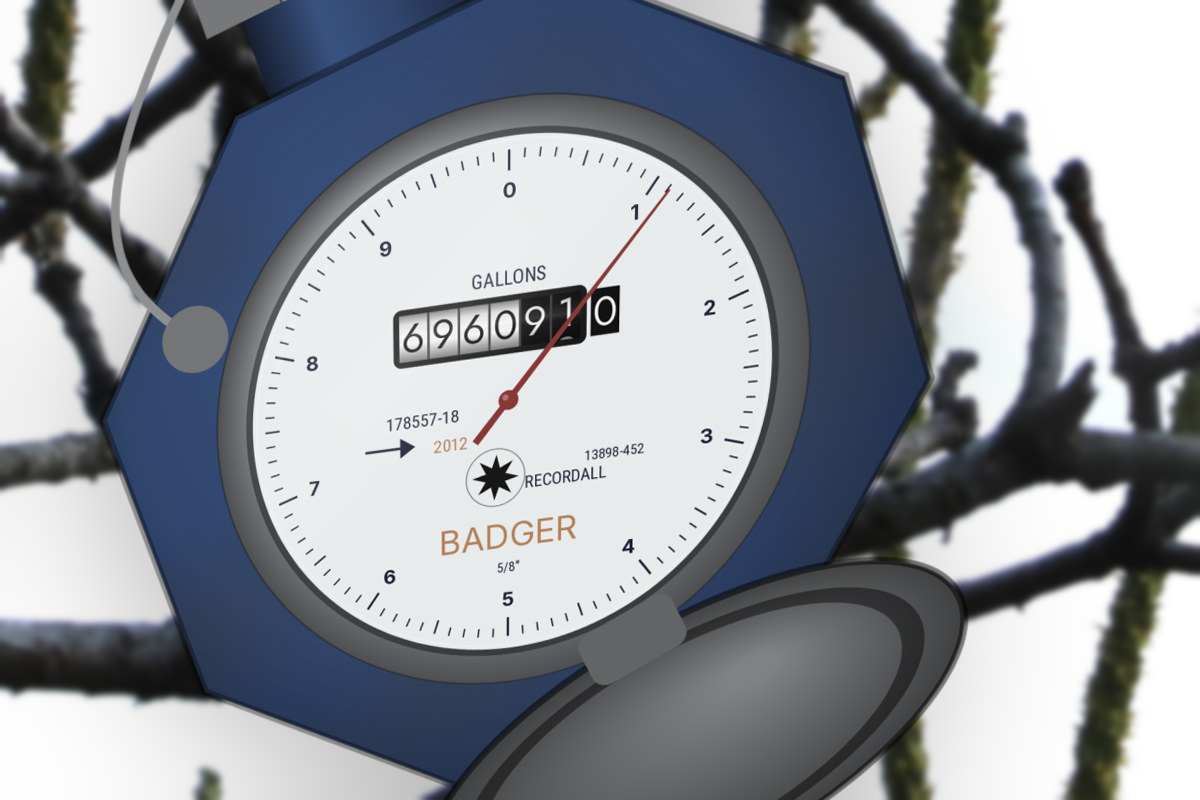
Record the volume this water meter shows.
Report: 6960911.1 gal
